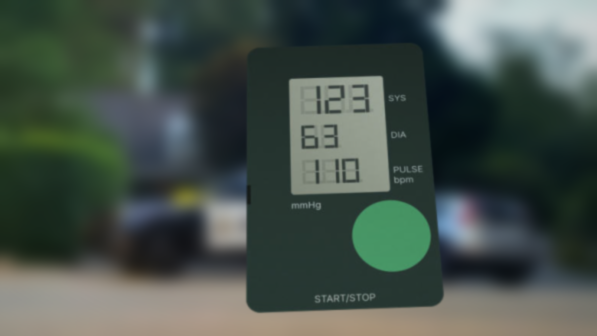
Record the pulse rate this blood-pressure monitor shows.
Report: 110 bpm
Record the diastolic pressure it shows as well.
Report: 63 mmHg
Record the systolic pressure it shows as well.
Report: 123 mmHg
